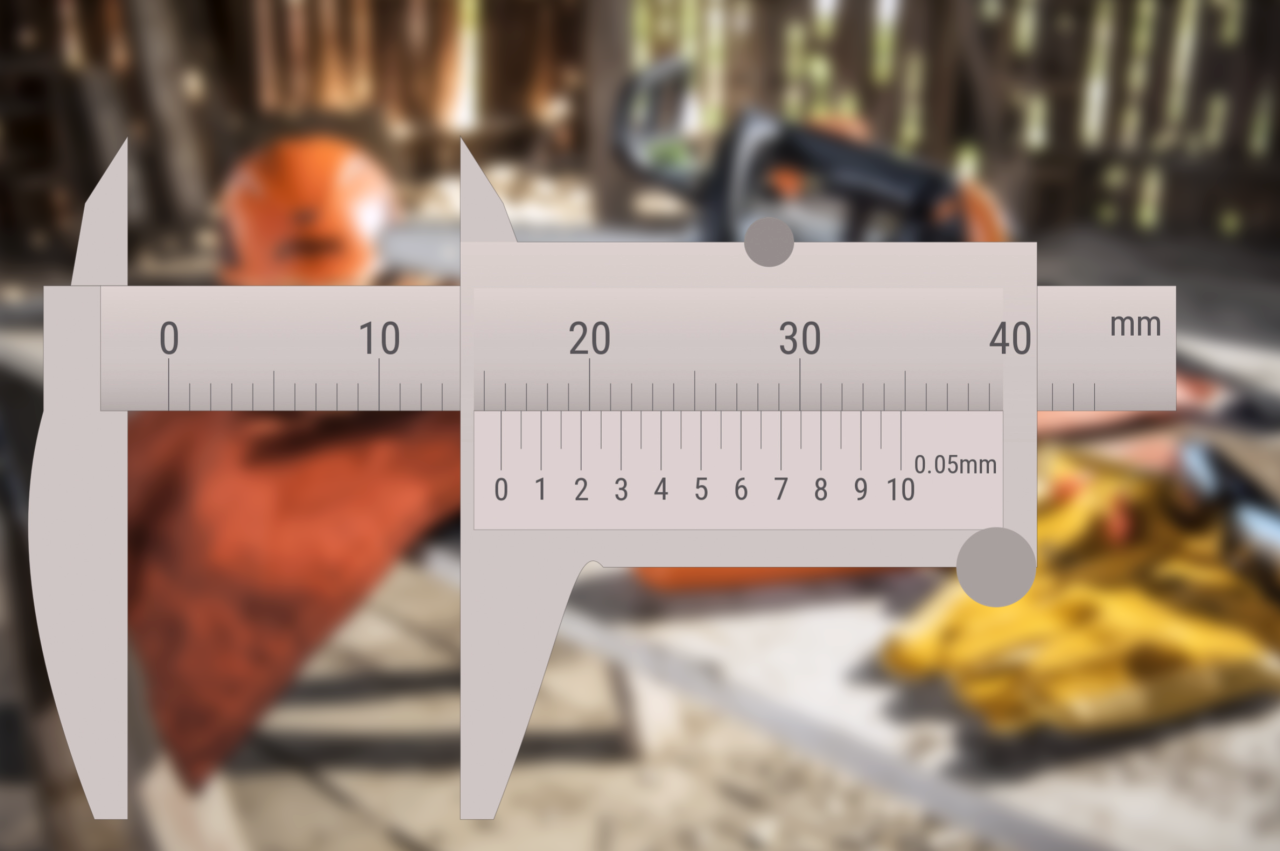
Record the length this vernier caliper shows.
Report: 15.8 mm
